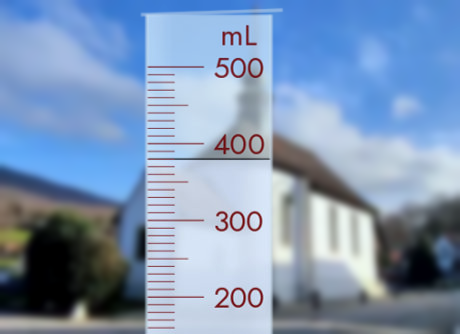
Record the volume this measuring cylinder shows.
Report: 380 mL
